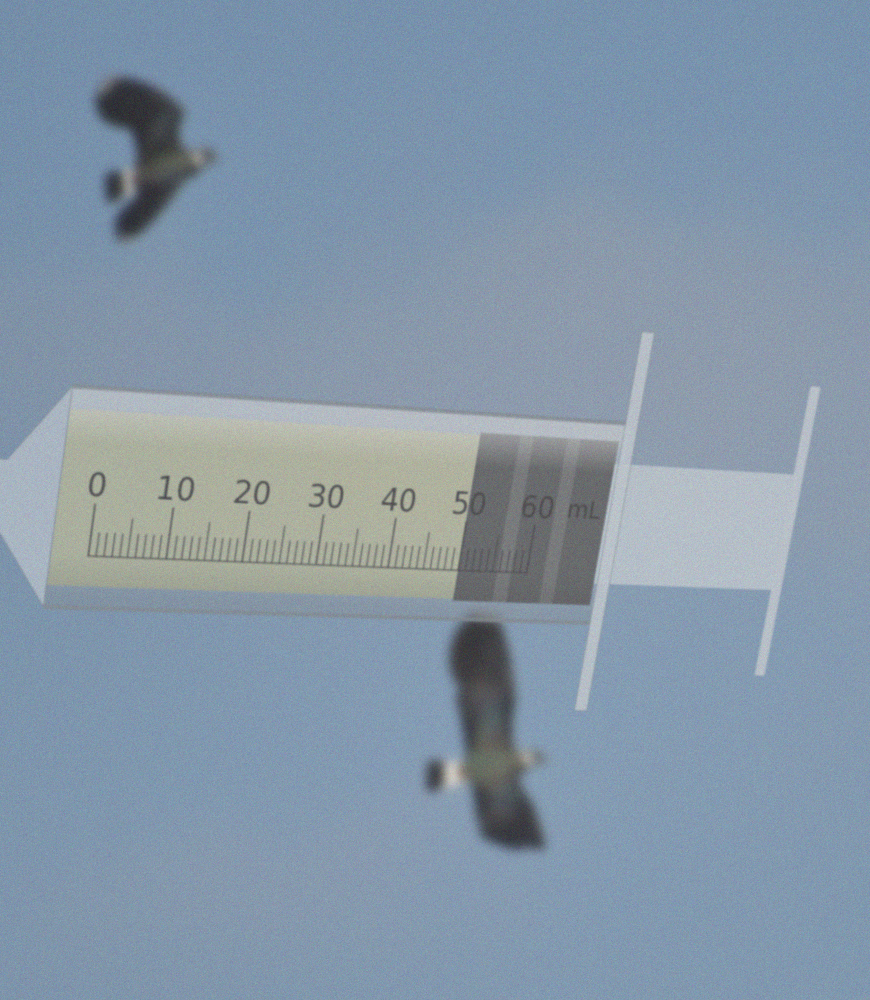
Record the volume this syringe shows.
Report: 50 mL
